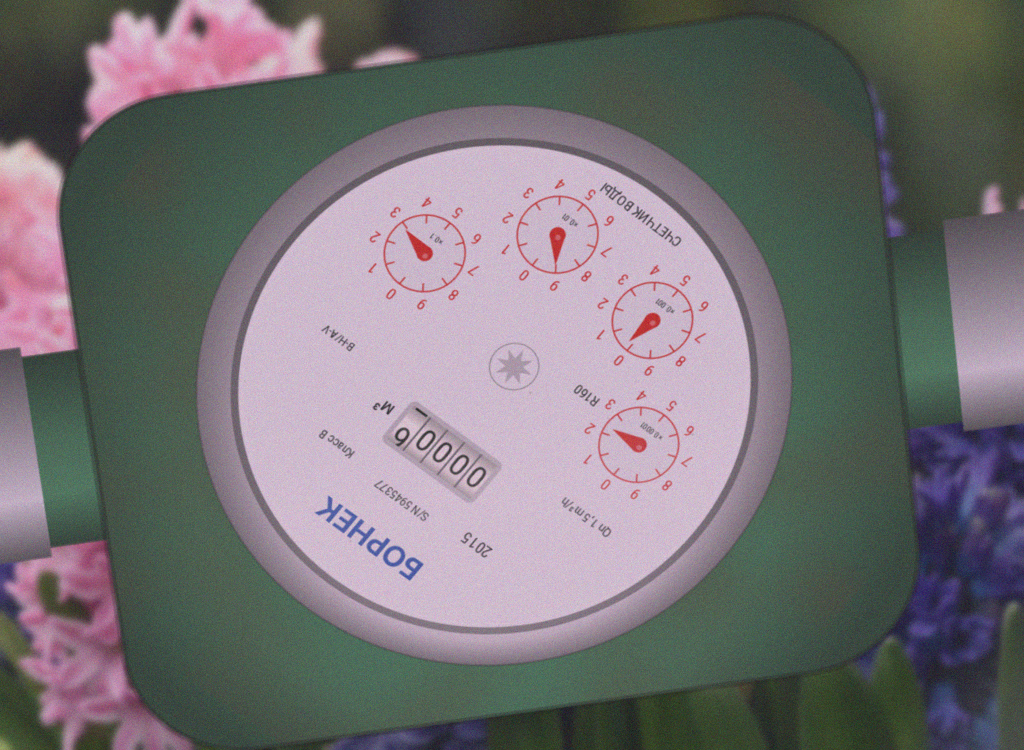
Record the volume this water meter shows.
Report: 6.2902 m³
